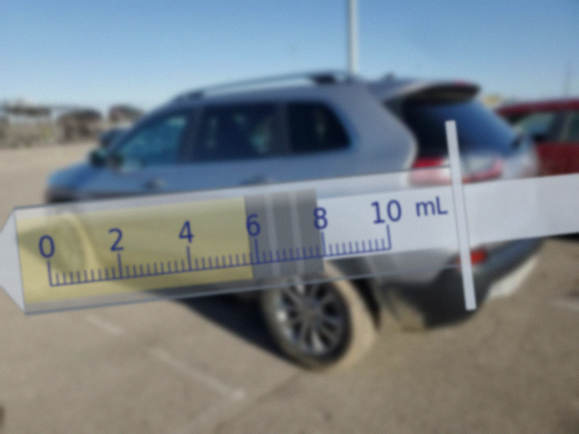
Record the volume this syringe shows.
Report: 5.8 mL
